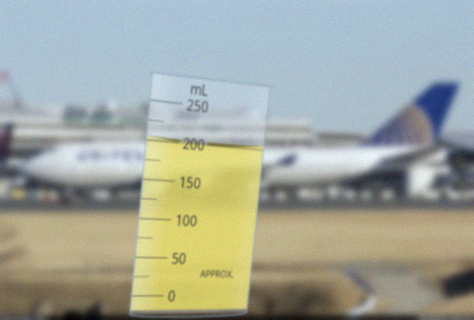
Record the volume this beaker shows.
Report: 200 mL
